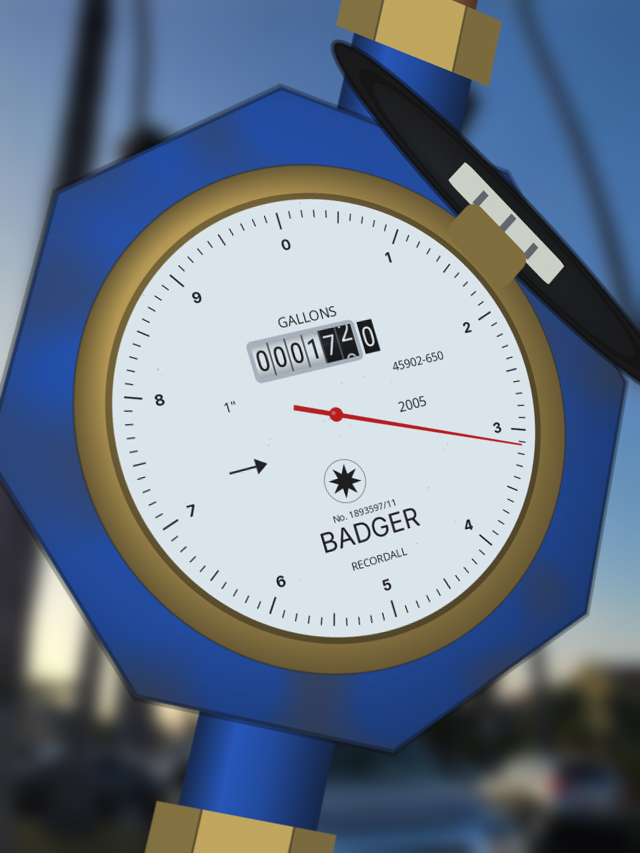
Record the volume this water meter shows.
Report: 1723.1 gal
